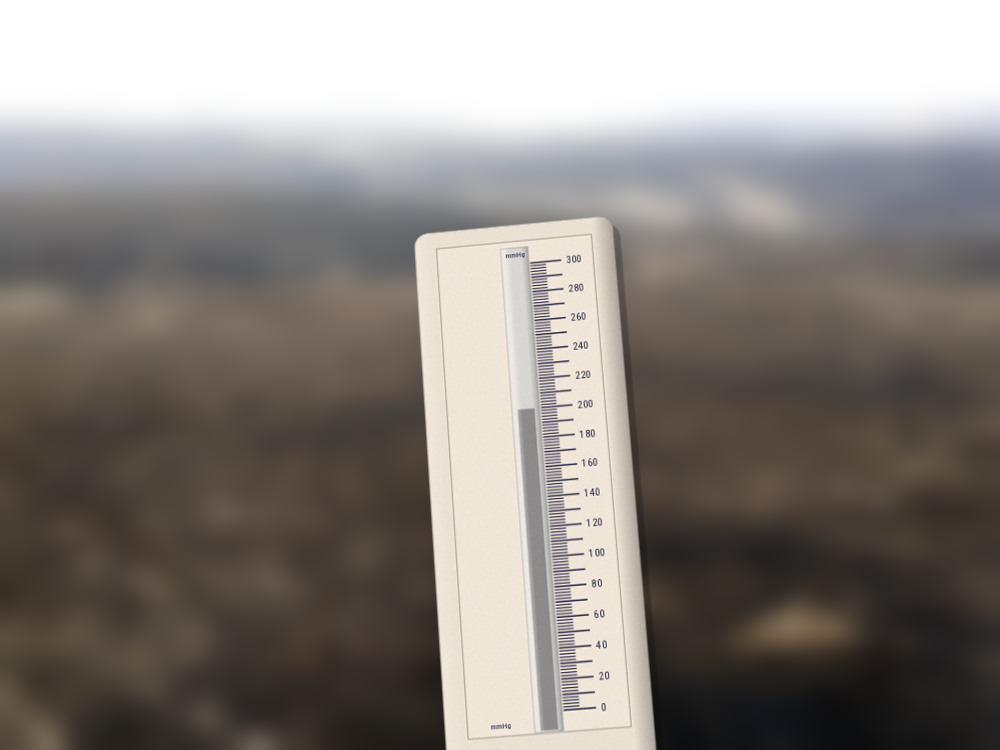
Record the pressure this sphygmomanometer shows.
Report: 200 mmHg
